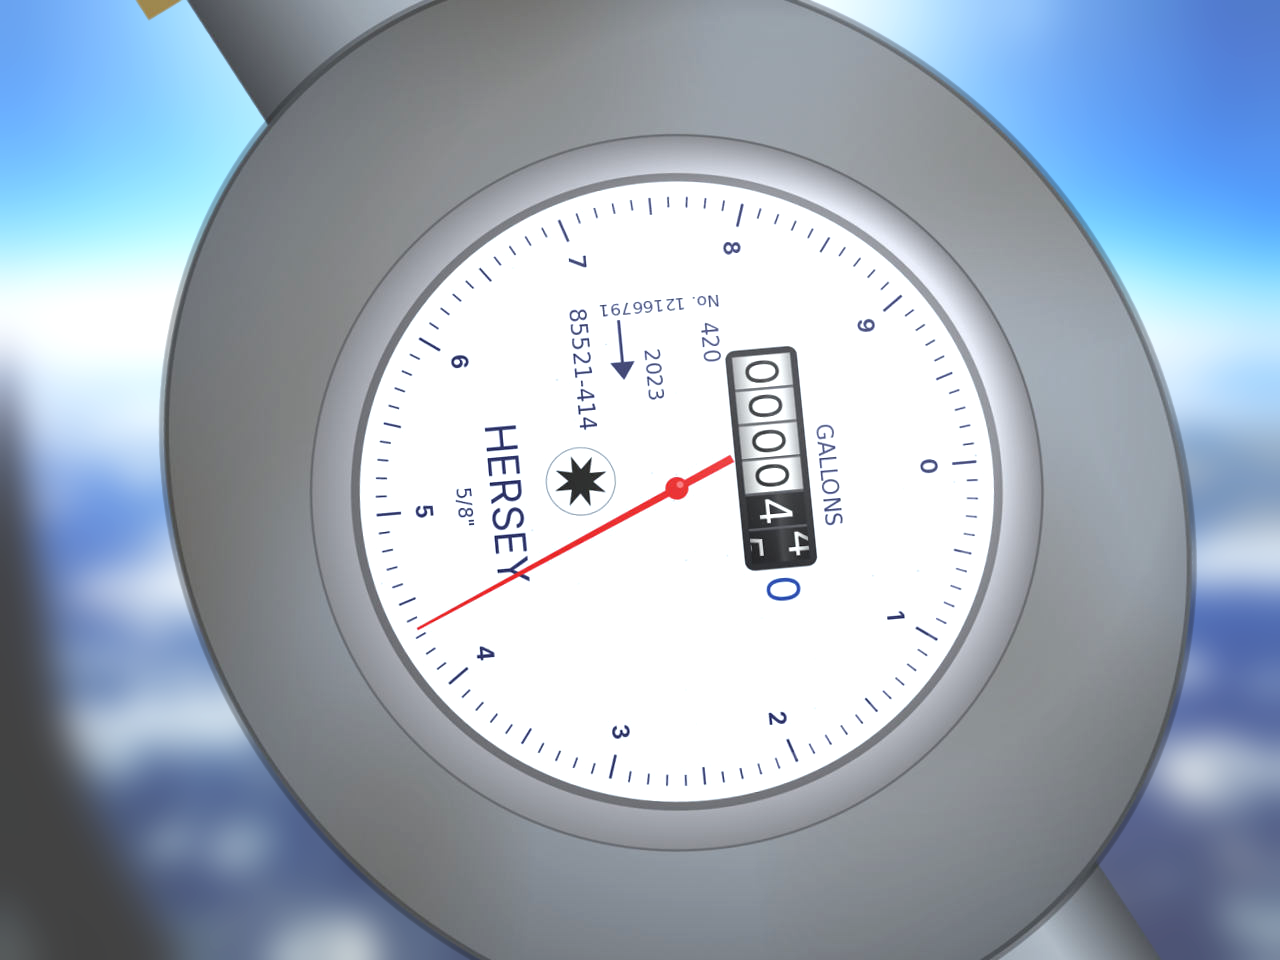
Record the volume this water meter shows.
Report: 444.3 gal
